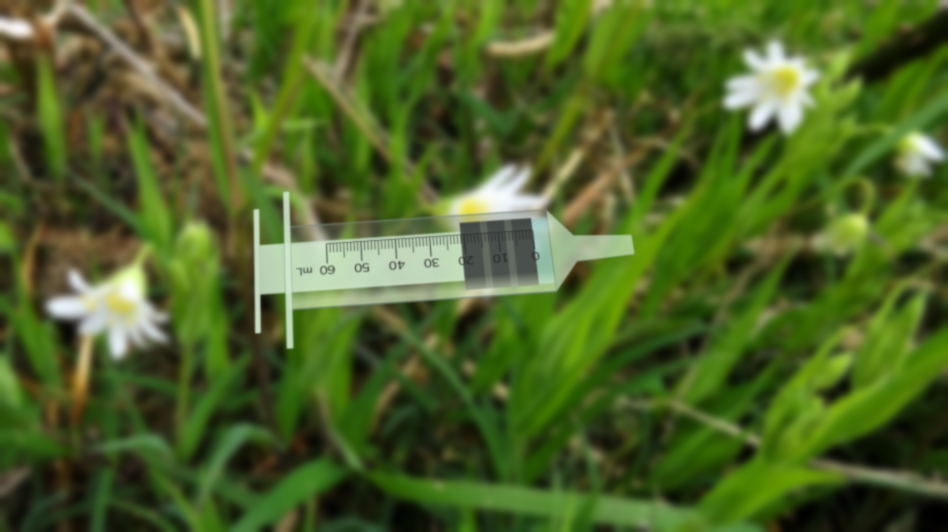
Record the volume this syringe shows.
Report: 0 mL
